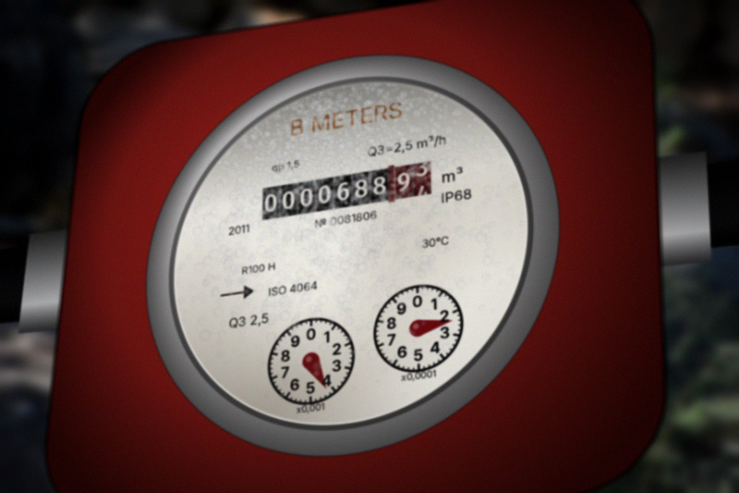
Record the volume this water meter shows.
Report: 688.9342 m³
